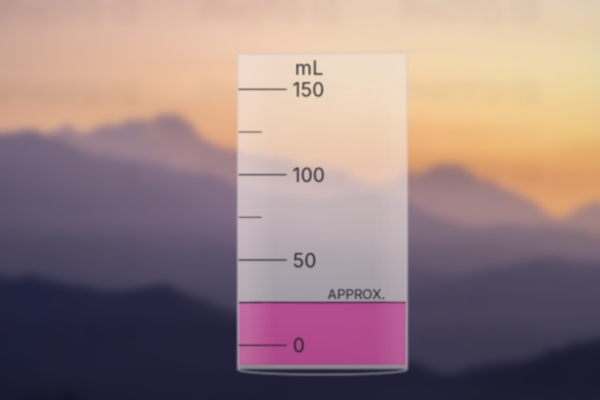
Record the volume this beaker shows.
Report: 25 mL
